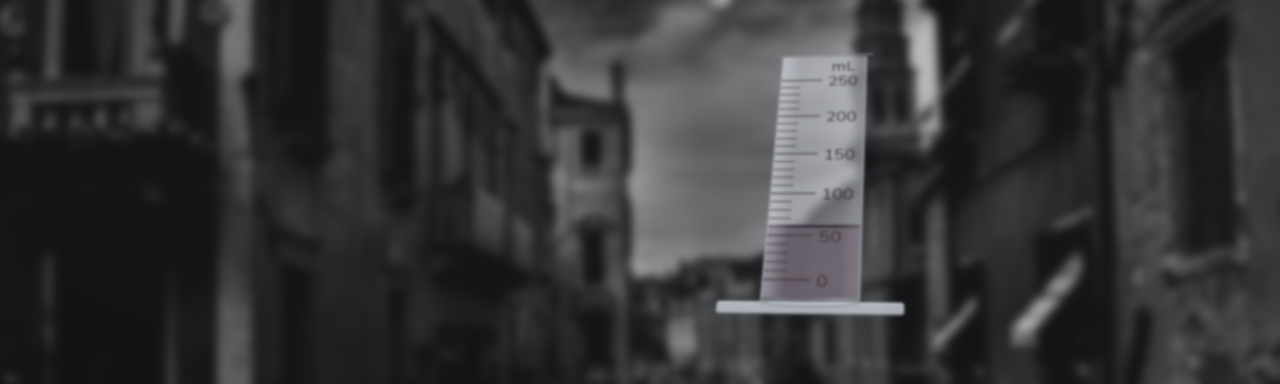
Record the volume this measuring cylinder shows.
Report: 60 mL
